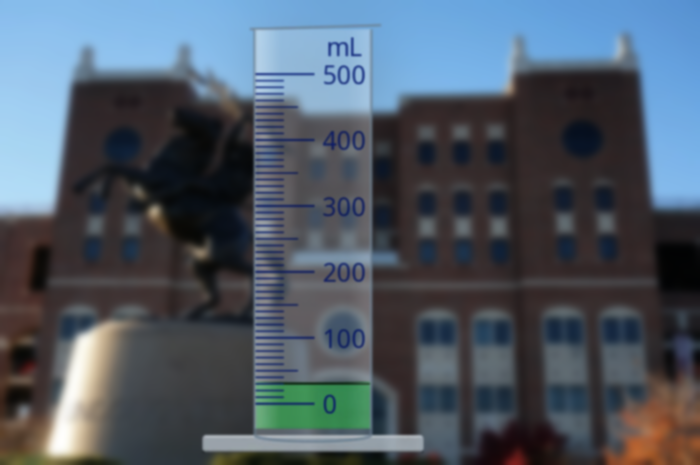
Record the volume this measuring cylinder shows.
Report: 30 mL
